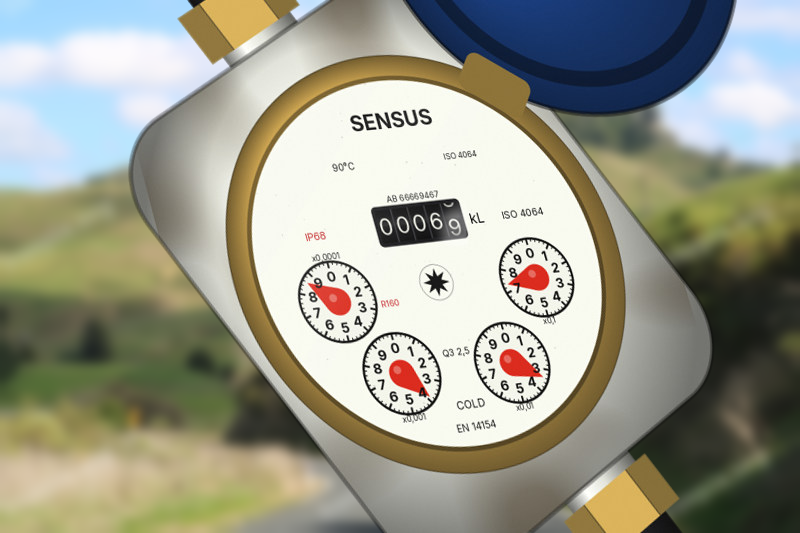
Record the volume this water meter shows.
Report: 68.7338 kL
